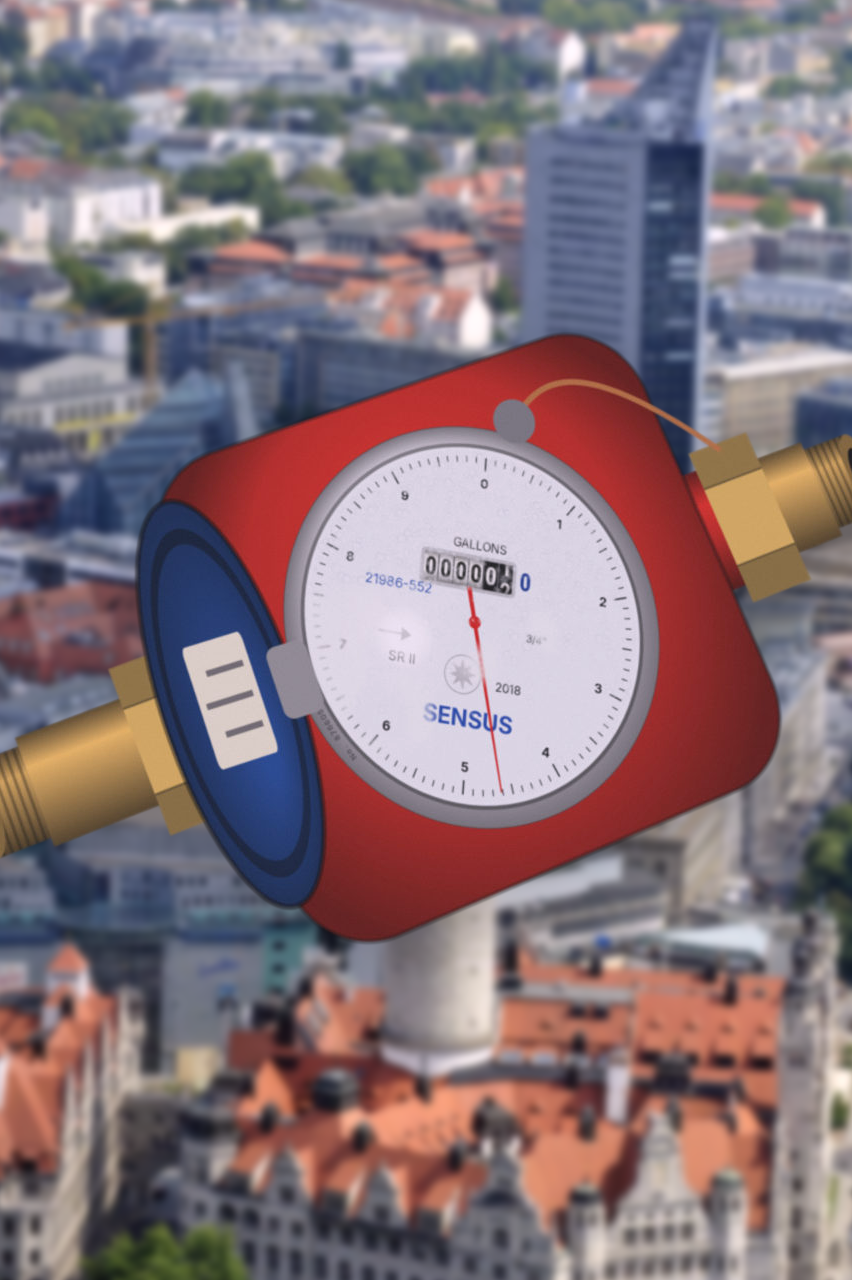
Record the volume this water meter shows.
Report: 14.6 gal
